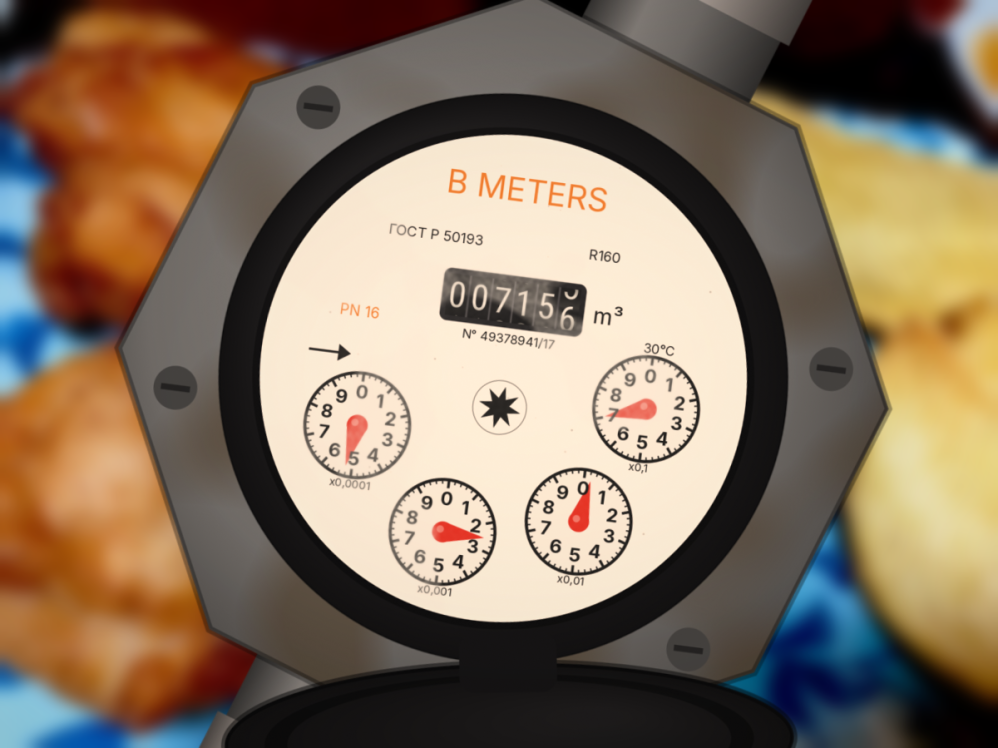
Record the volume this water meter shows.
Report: 7155.7025 m³
